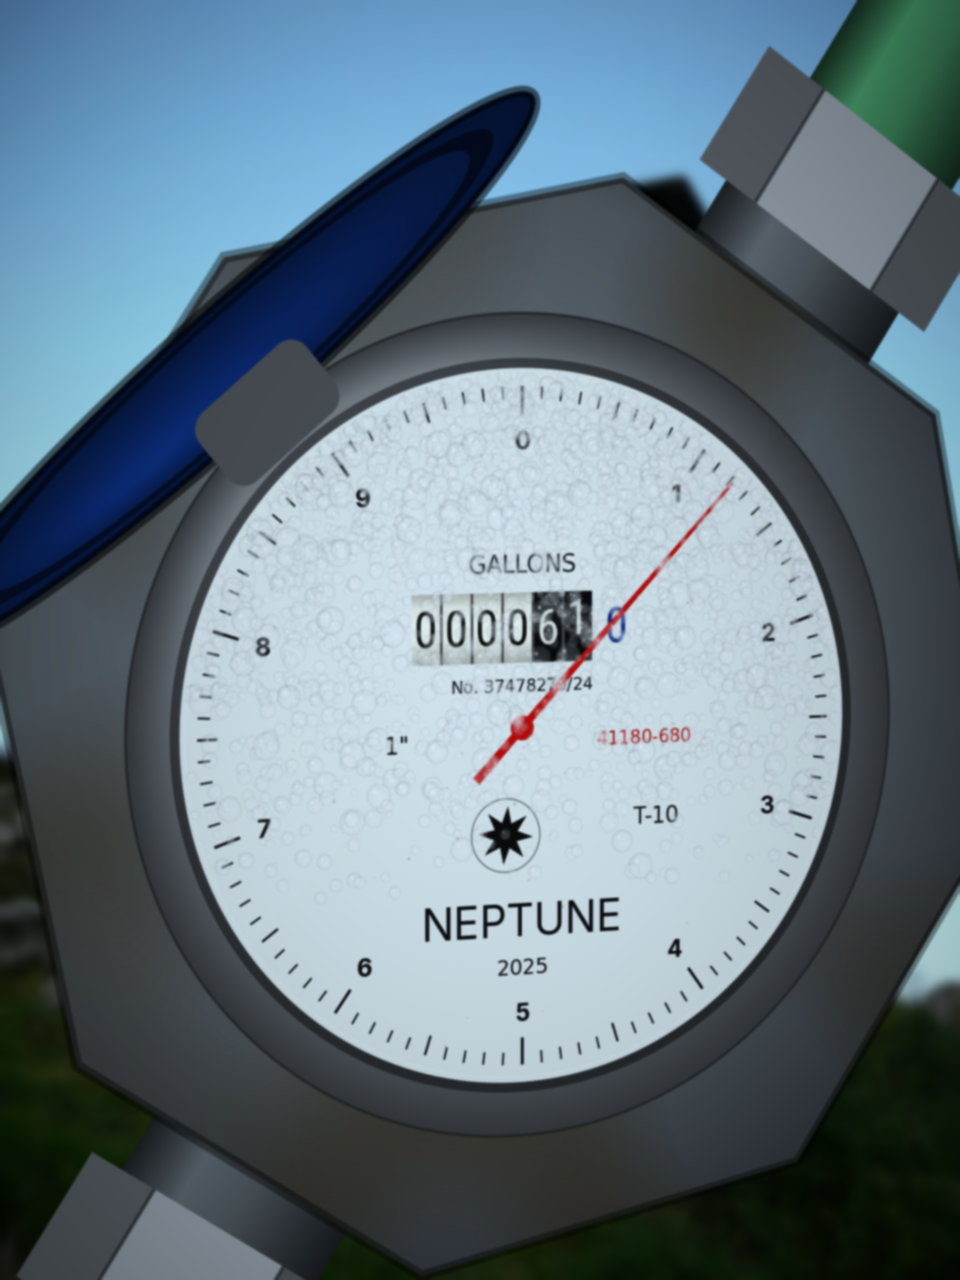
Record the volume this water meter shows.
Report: 611.2 gal
